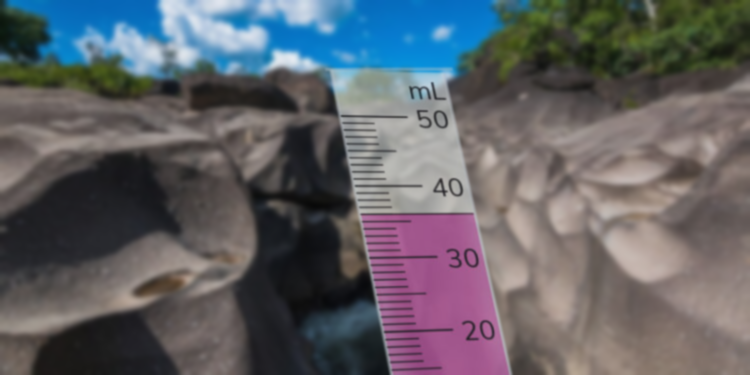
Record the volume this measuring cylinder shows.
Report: 36 mL
